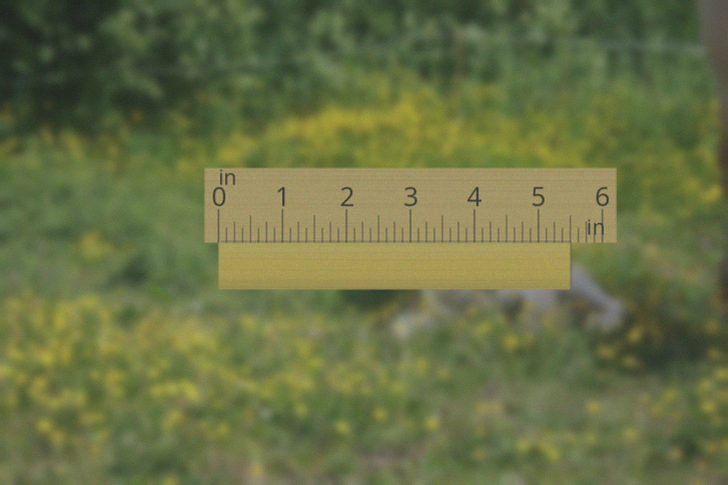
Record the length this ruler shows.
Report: 5.5 in
